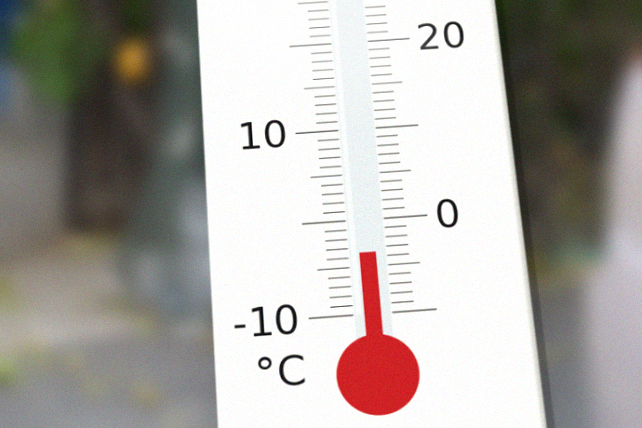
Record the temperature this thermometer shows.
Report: -3.5 °C
